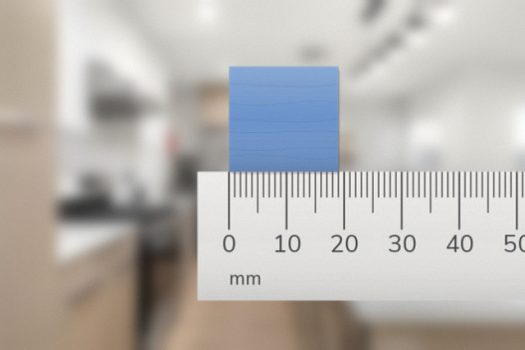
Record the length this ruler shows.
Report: 19 mm
